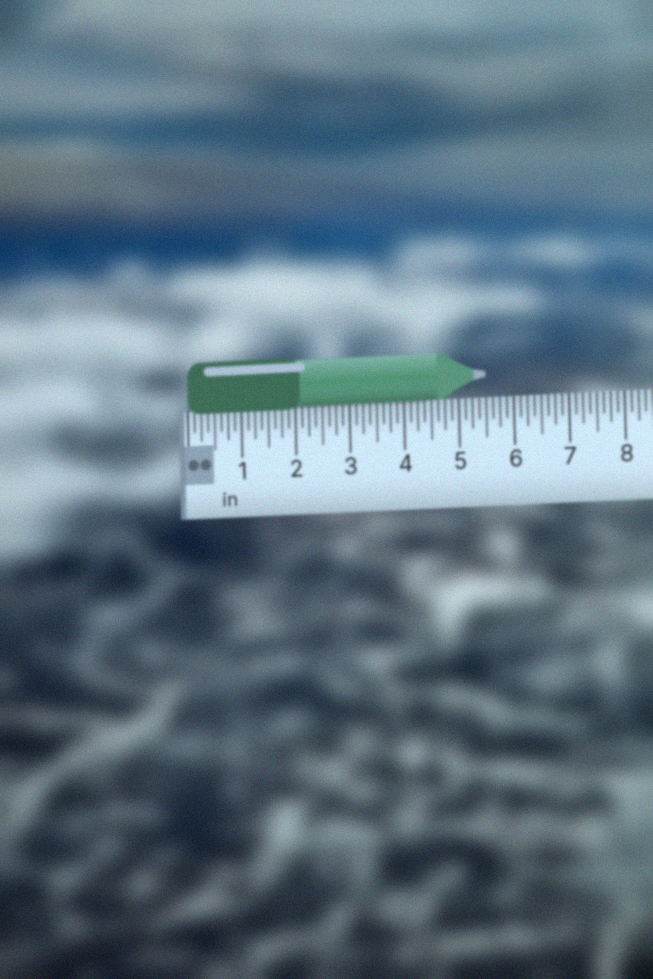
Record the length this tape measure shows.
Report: 5.5 in
